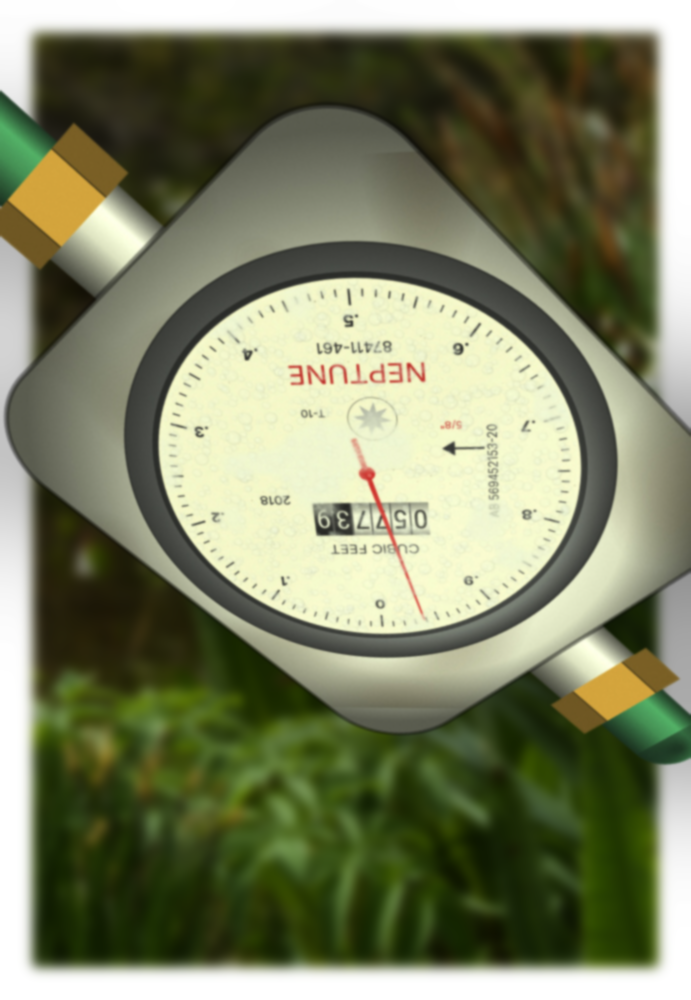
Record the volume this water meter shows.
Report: 57738.96 ft³
